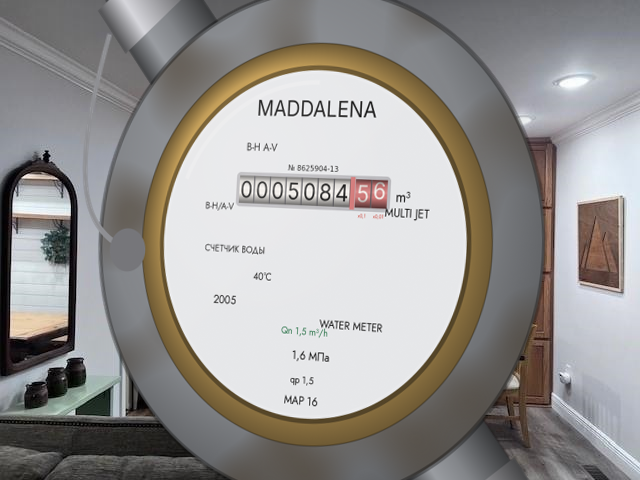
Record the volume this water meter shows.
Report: 5084.56 m³
